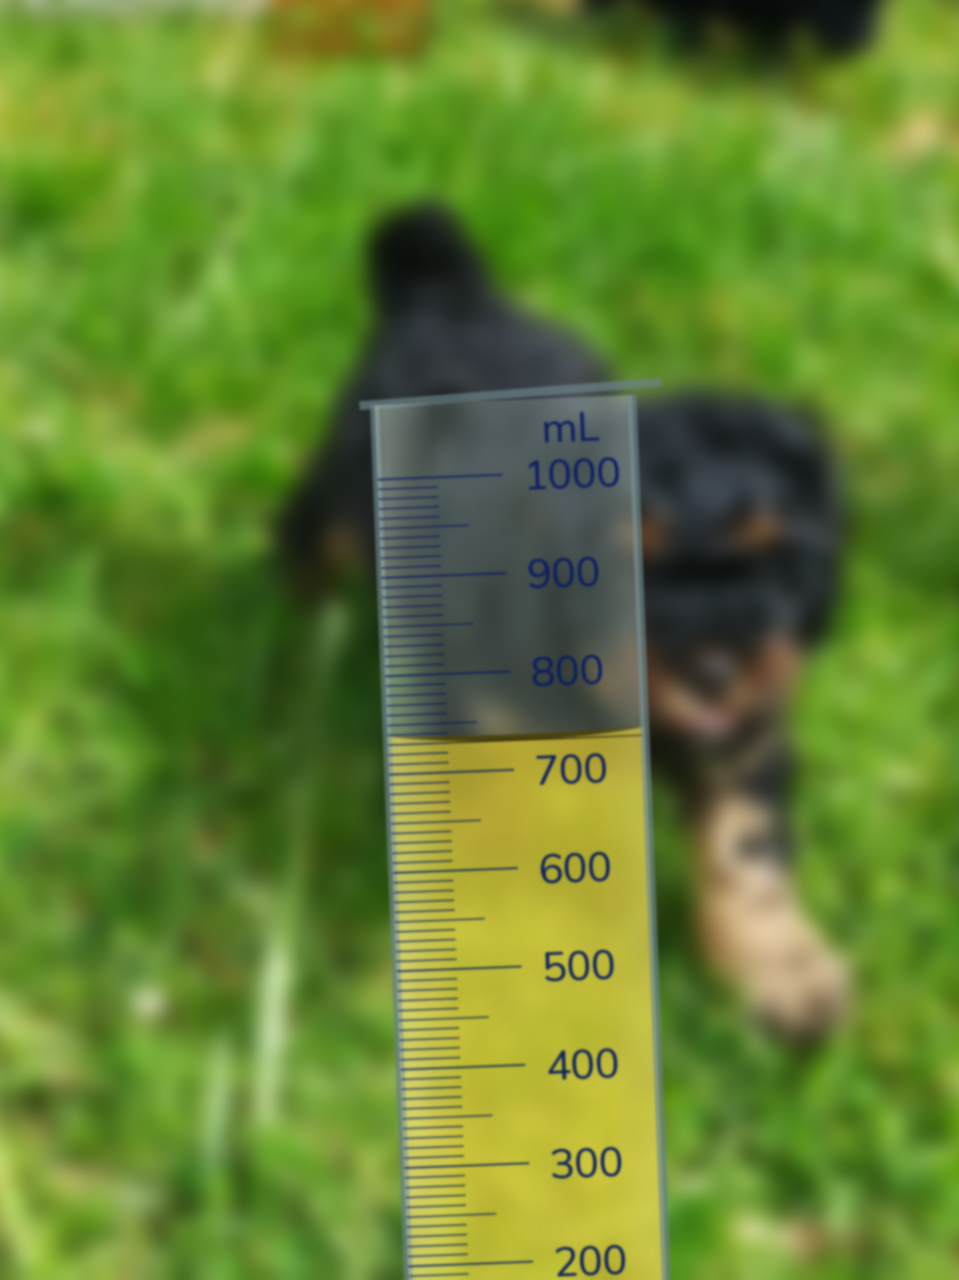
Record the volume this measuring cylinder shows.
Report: 730 mL
